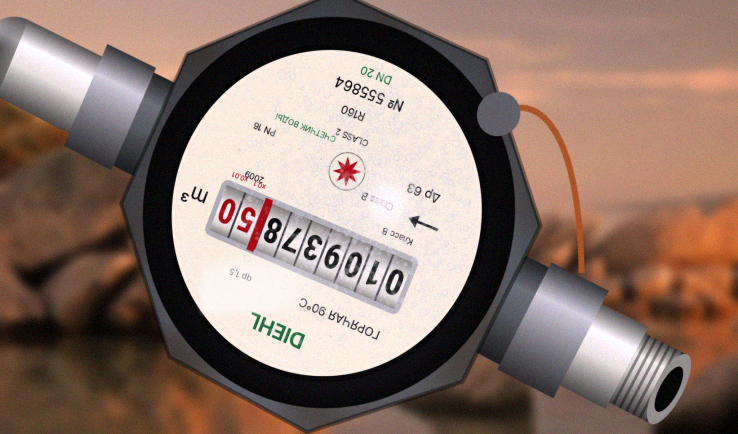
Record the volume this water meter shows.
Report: 109378.50 m³
